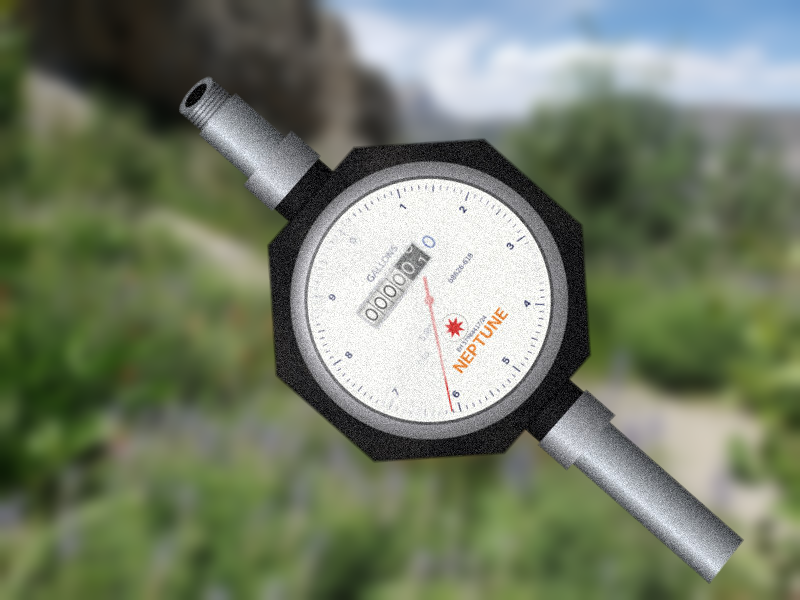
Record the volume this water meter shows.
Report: 6.1 gal
